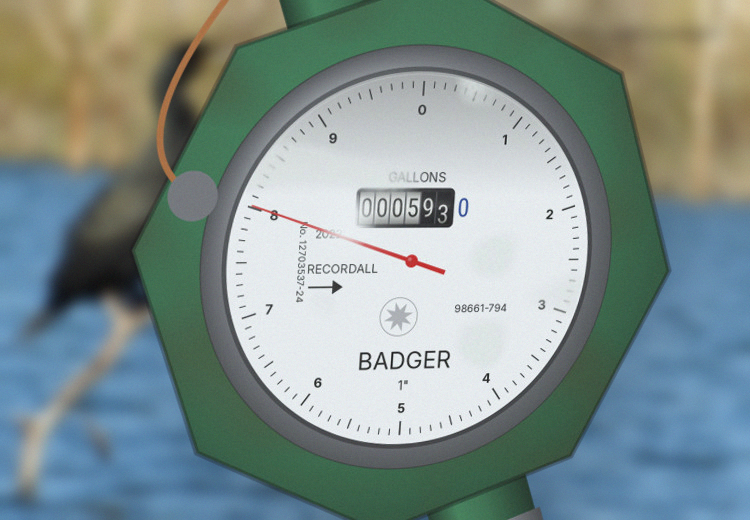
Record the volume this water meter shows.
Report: 5928.0 gal
